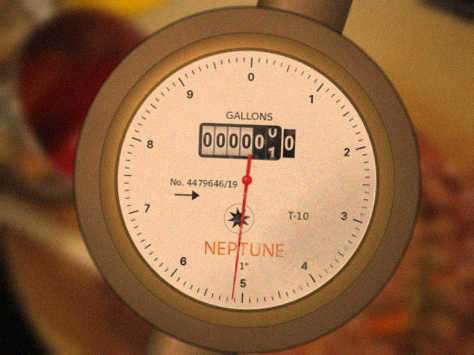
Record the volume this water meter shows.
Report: 5.1 gal
